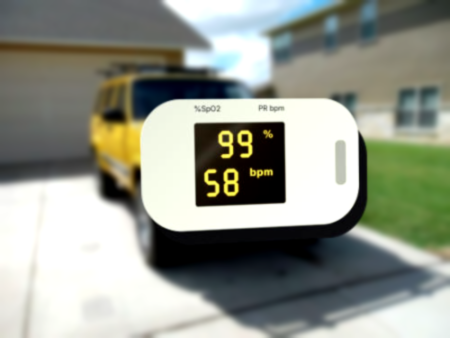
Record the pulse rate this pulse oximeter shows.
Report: 58 bpm
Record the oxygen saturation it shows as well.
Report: 99 %
